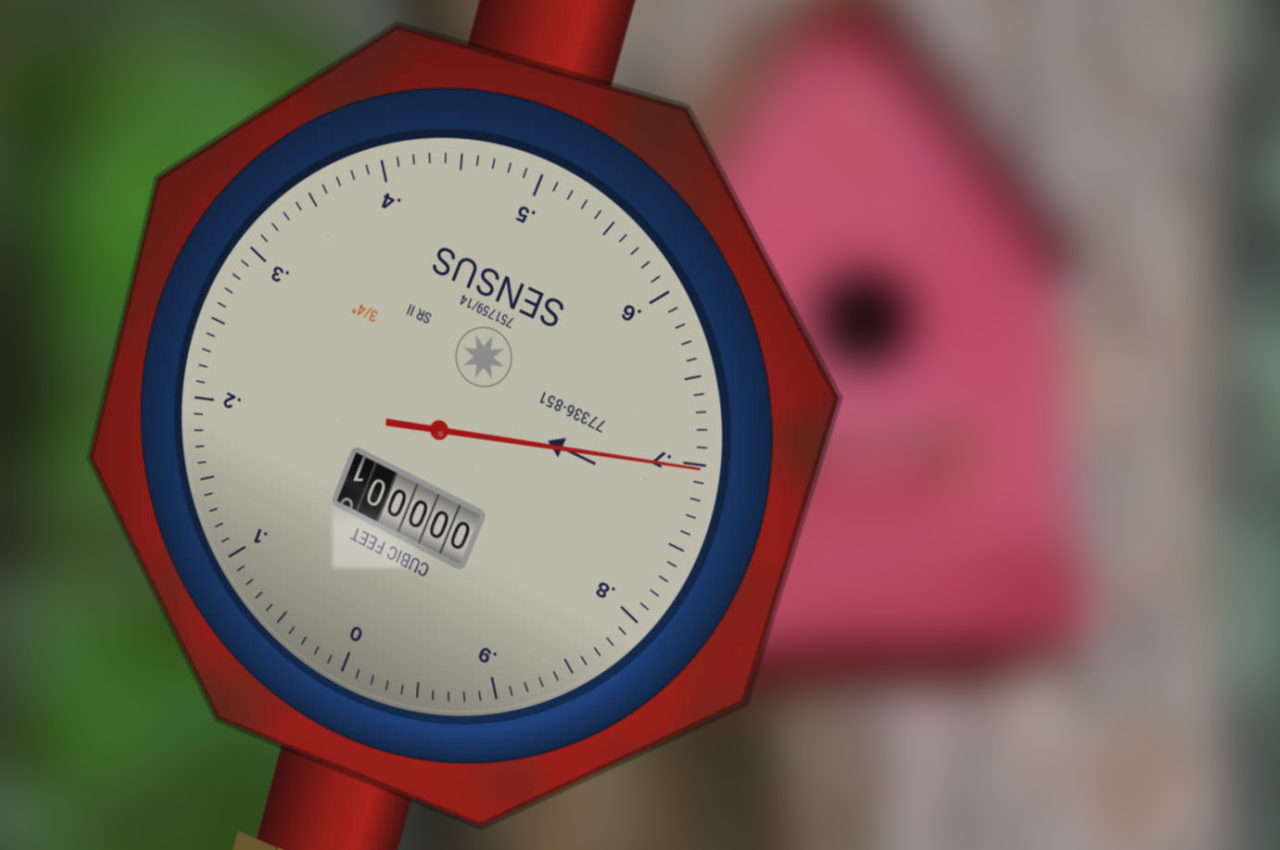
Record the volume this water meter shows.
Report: 0.70 ft³
